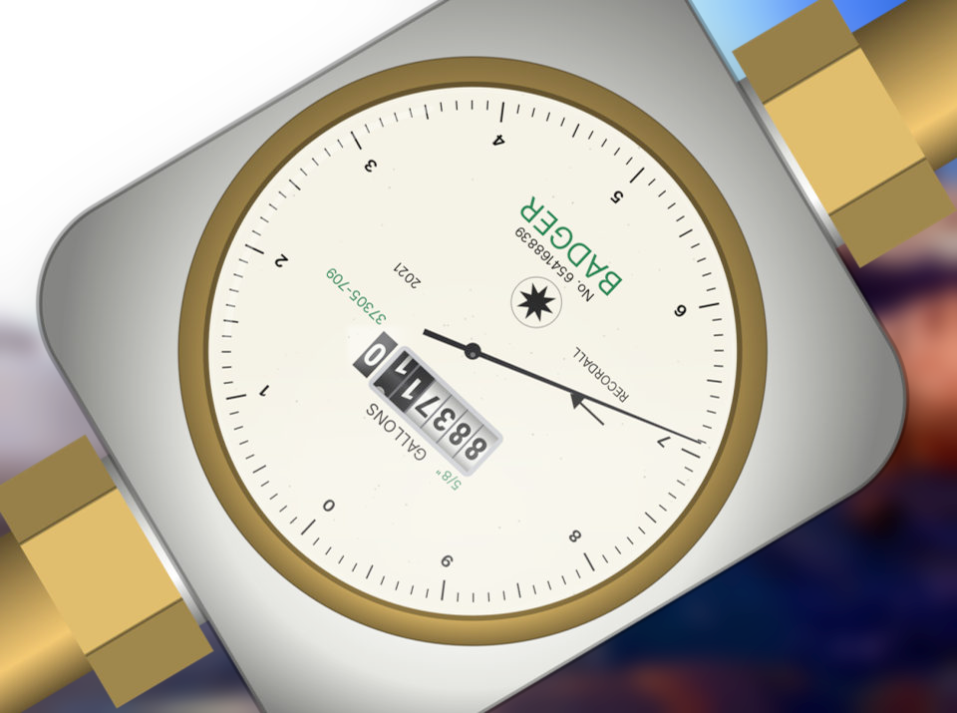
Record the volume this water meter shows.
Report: 8837106.9 gal
